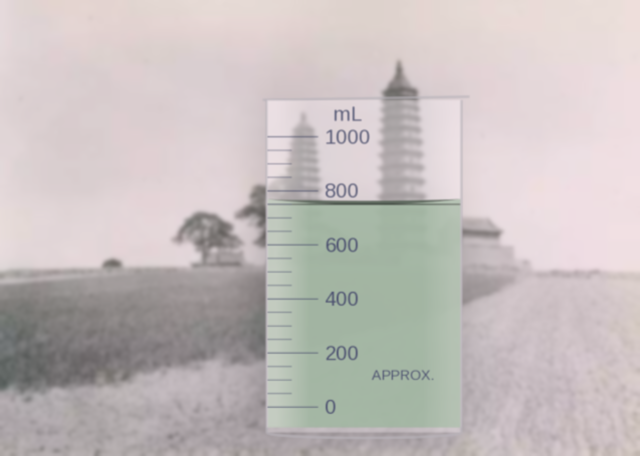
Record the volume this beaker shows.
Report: 750 mL
